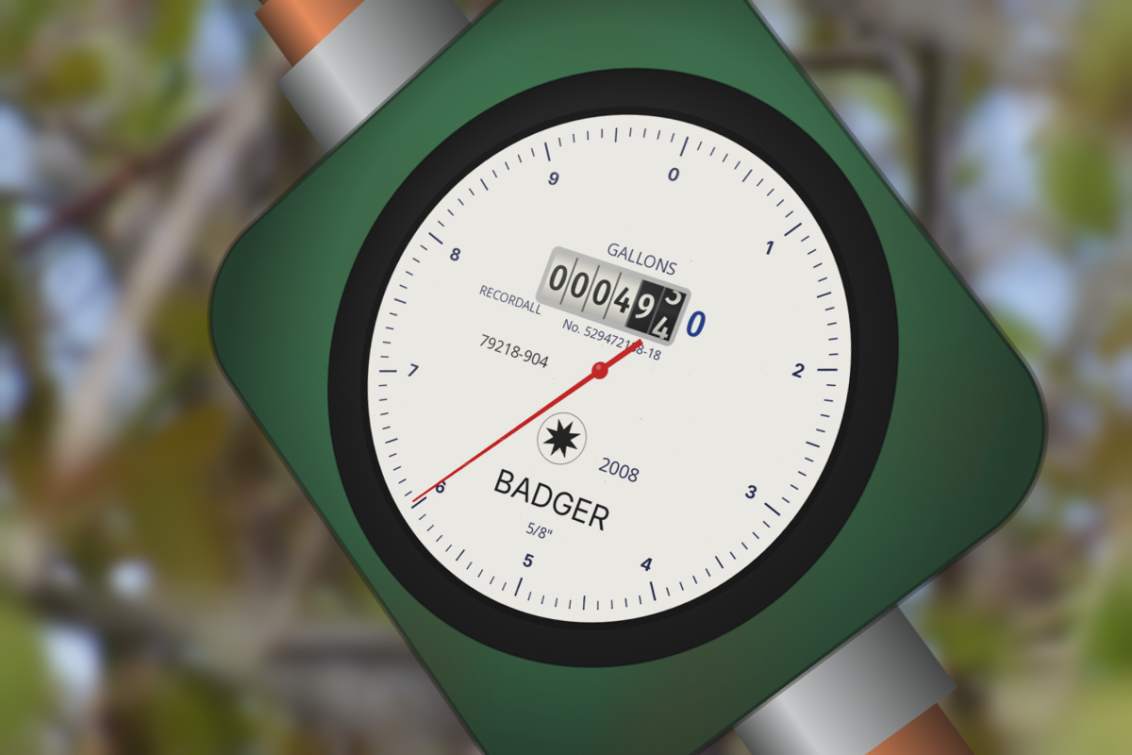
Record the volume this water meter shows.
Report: 4936.0 gal
